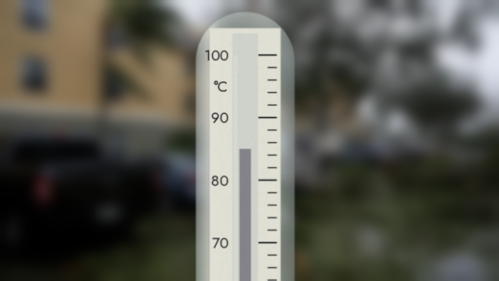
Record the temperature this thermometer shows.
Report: 85 °C
